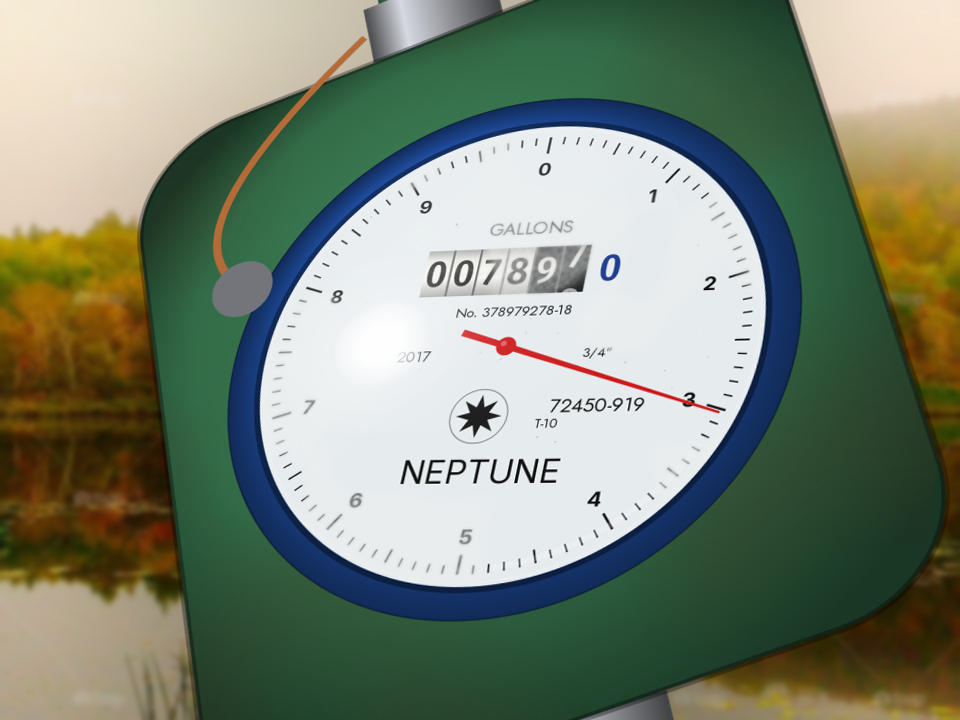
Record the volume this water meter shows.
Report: 78973.0 gal
